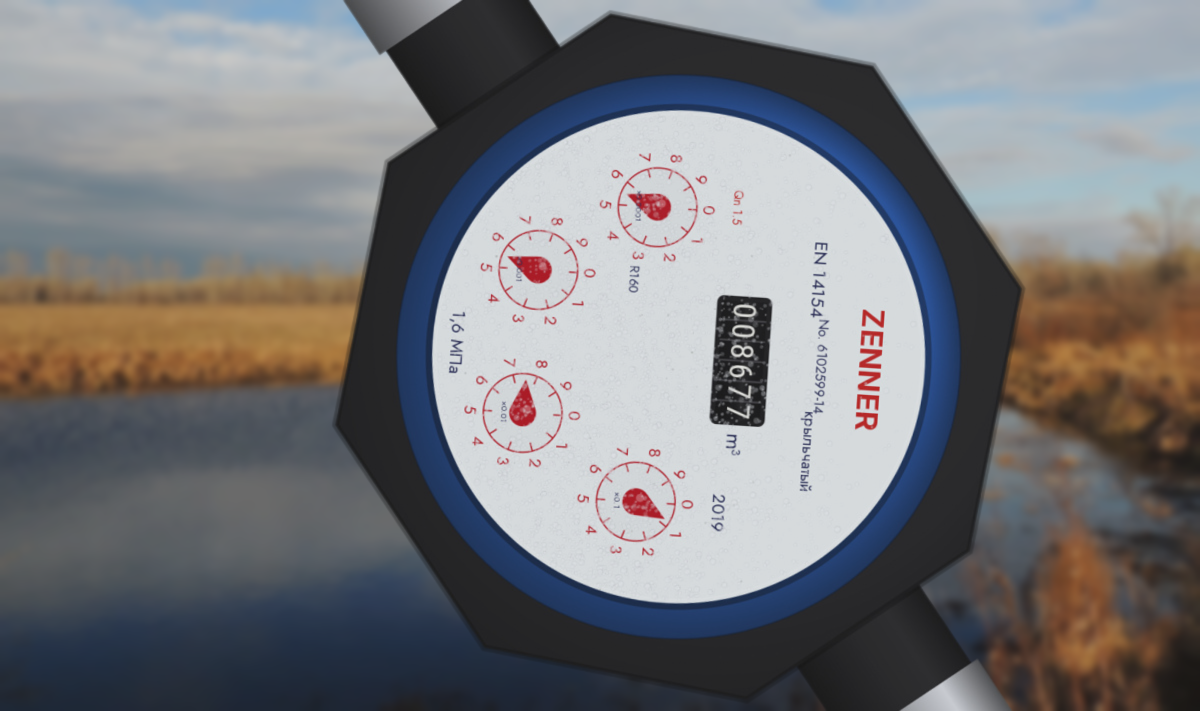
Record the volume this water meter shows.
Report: 8677.0755 m³
